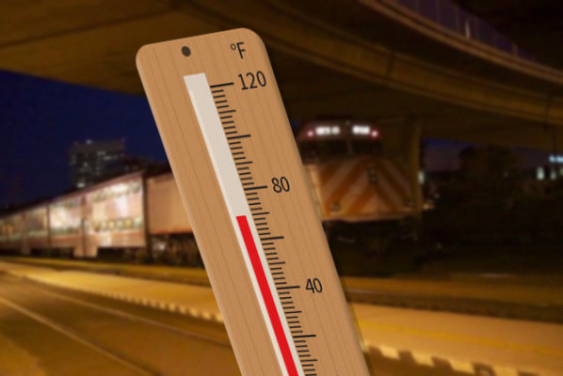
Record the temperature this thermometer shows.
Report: 70 °F
